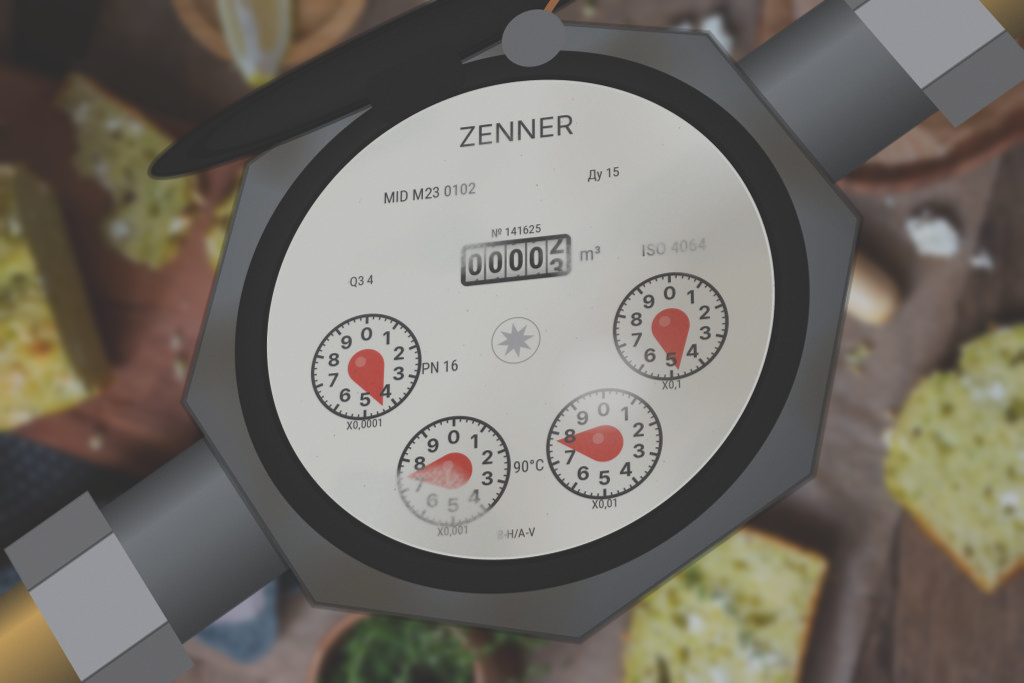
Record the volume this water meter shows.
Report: 2.4774 m³
